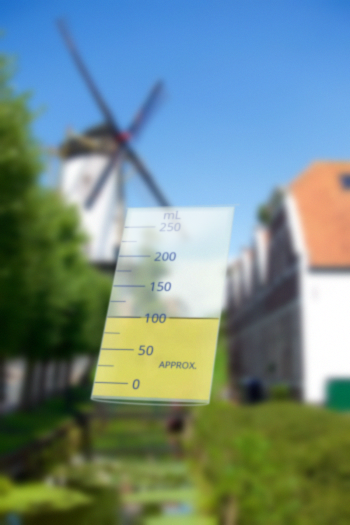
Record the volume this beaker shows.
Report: 100 mL
